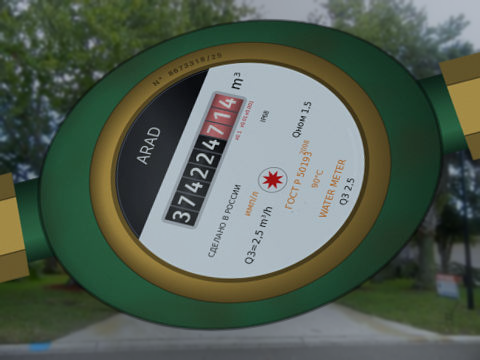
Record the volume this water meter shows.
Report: 374224.714 m³
